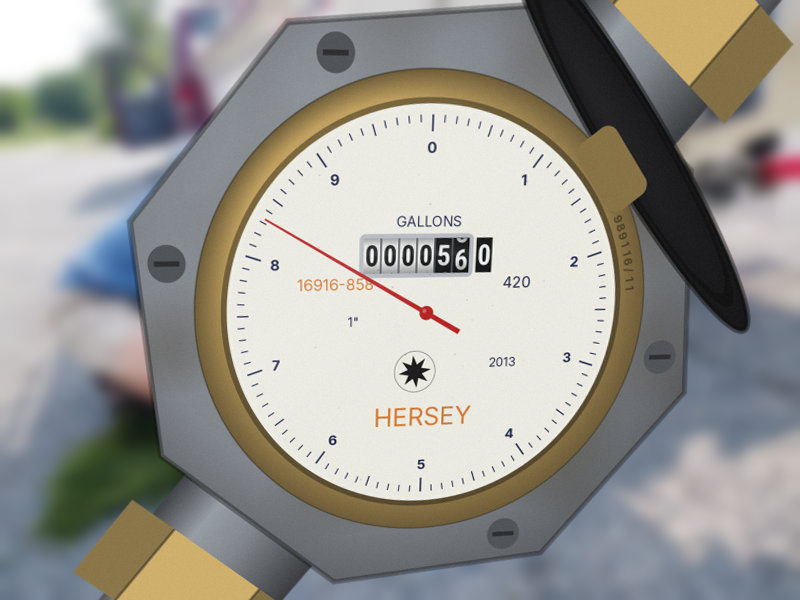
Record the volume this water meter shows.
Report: 558.3 gal
